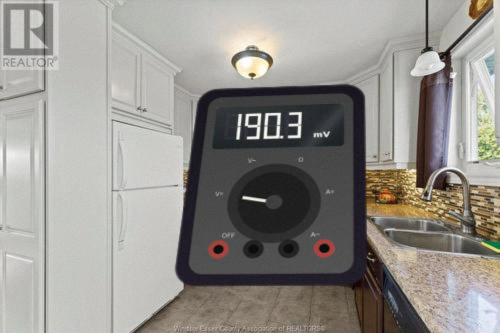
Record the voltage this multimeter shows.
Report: 190.3 mV
